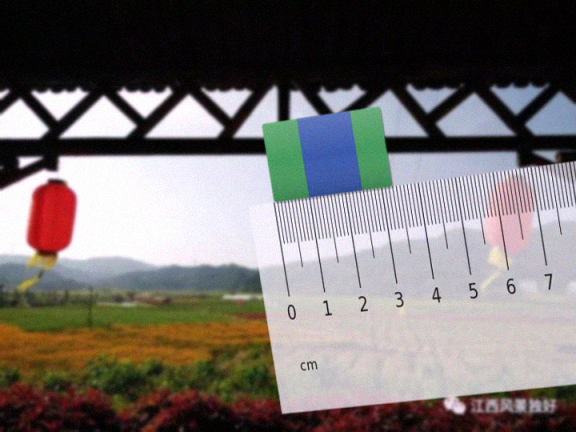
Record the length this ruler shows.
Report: 3.3 cm
